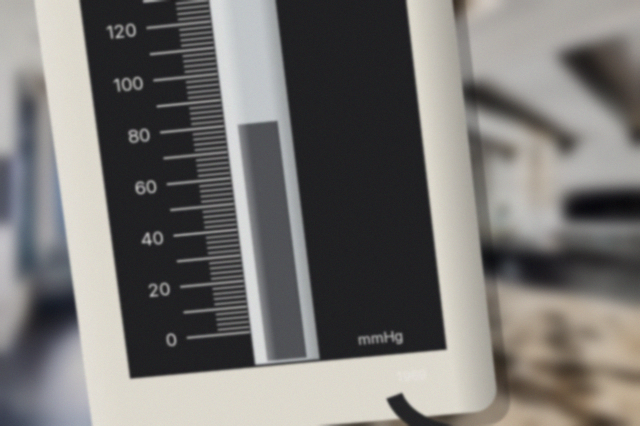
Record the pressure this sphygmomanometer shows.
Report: 80 mmHg
